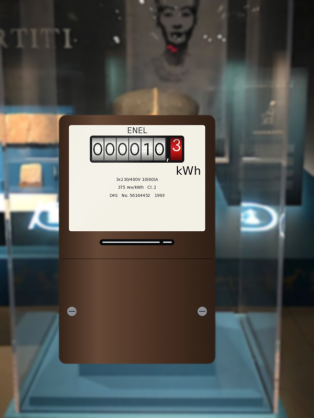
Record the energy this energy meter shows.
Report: 10.3 kWh
